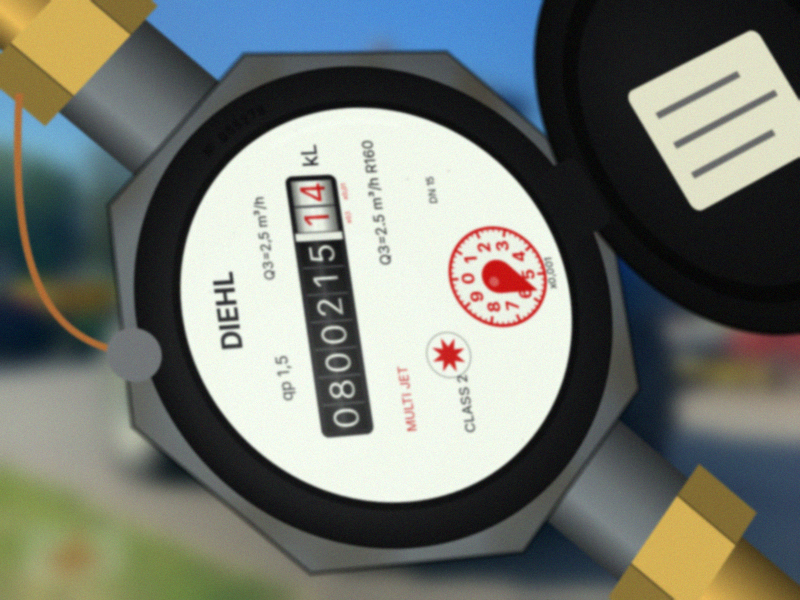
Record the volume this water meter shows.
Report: 800215.145 kL
